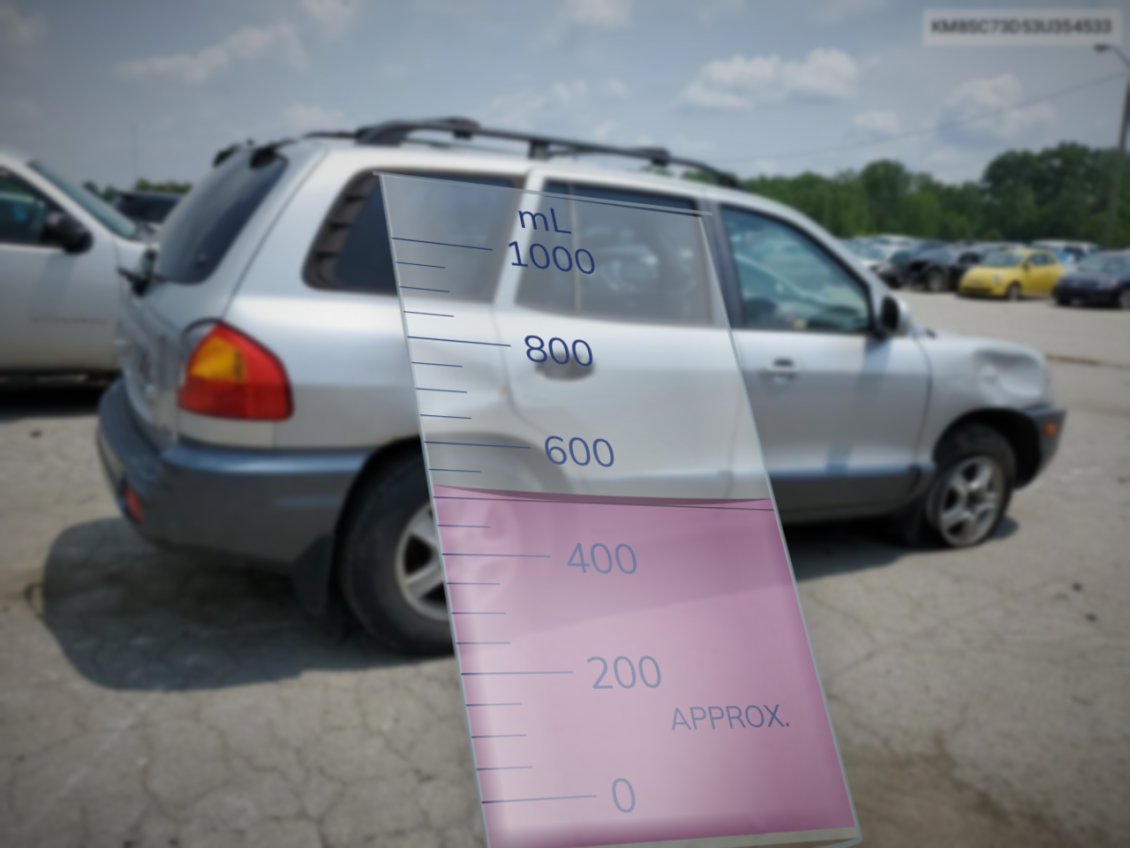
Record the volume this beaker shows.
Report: 500 mL
